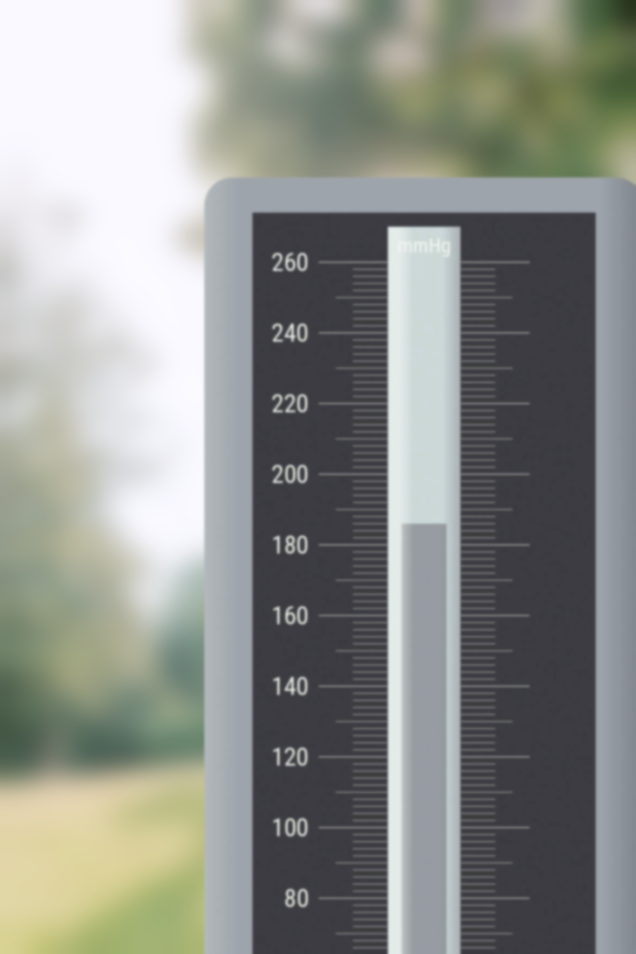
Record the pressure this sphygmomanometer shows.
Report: 186 mmHg
